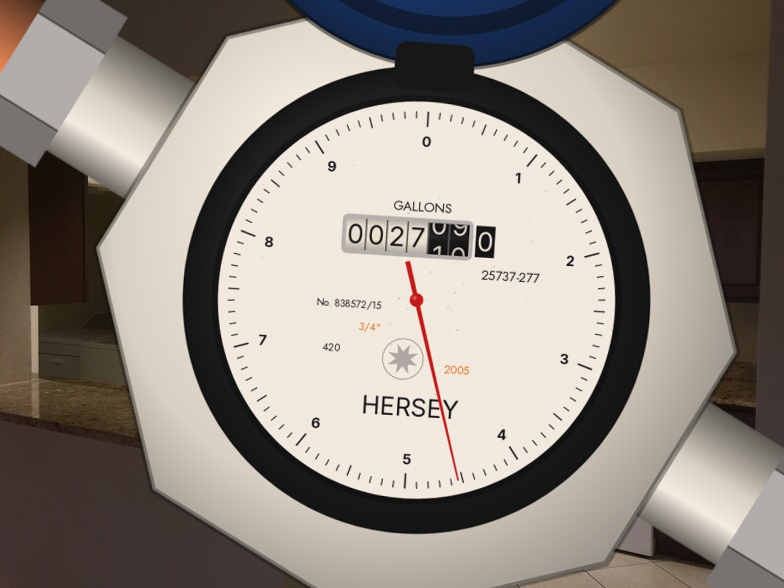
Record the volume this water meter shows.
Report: 27094.5 gal
